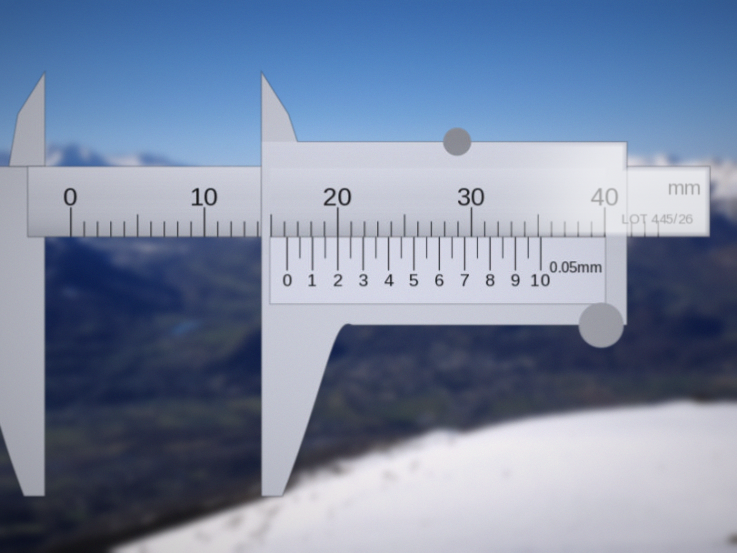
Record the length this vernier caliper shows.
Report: 16.2 mm
